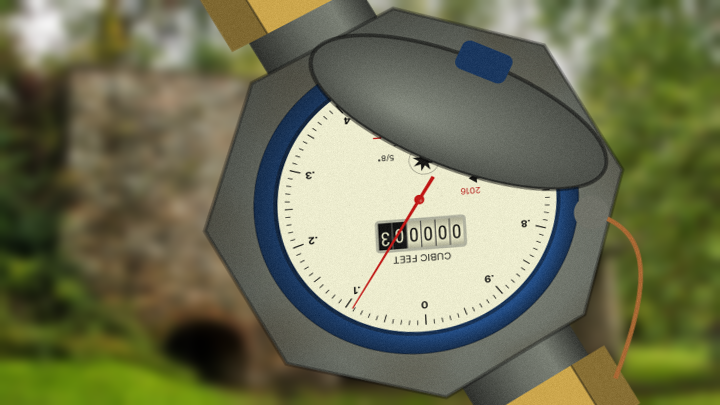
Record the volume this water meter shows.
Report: 3.09 ft³
